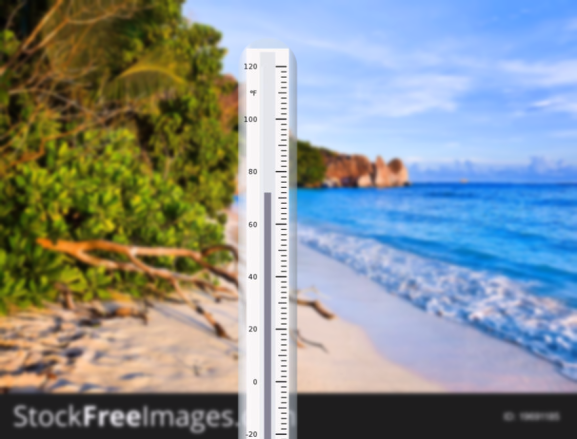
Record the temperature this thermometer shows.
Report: 72 °F
